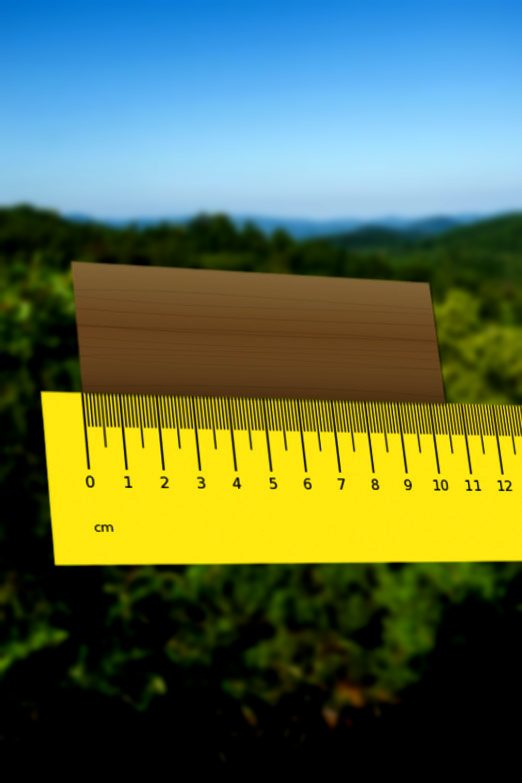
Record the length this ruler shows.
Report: 10.5 cm
